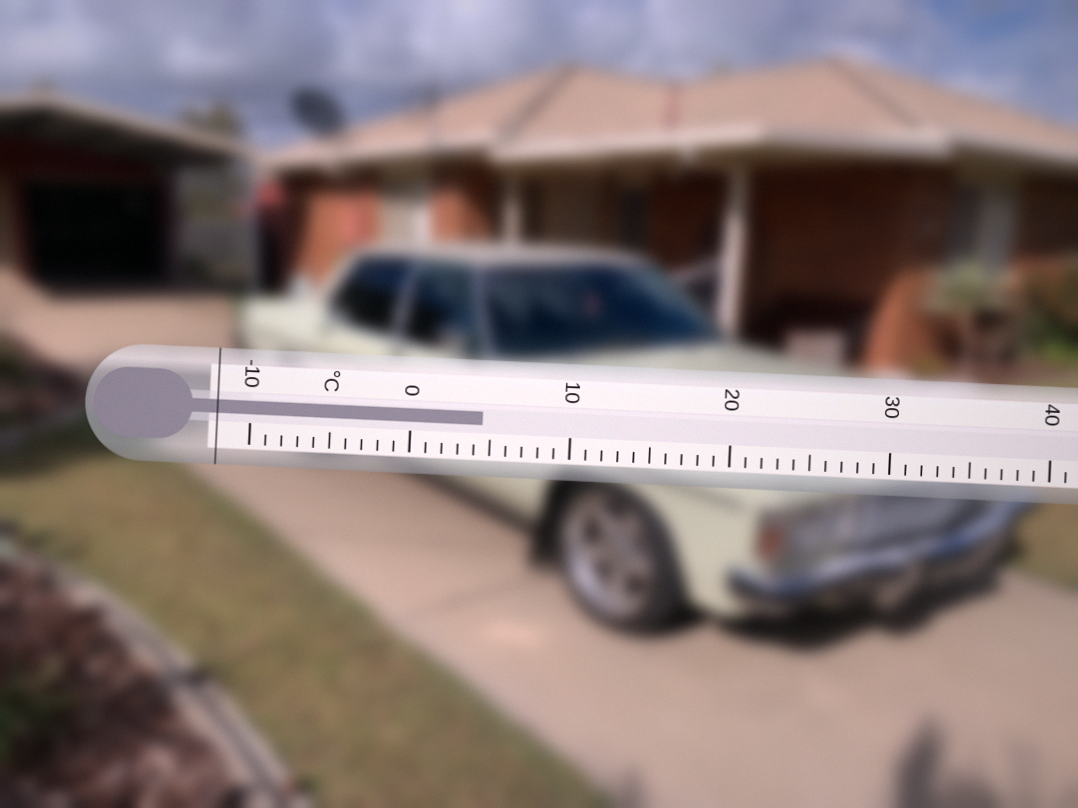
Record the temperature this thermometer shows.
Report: 4.5 °C
